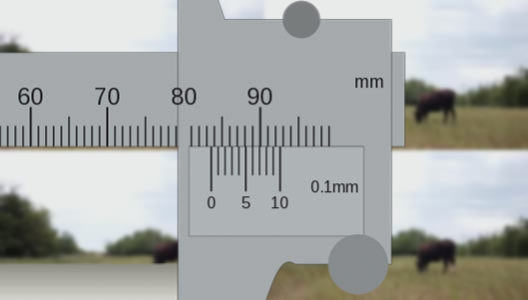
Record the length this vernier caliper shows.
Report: 83.6 mm
